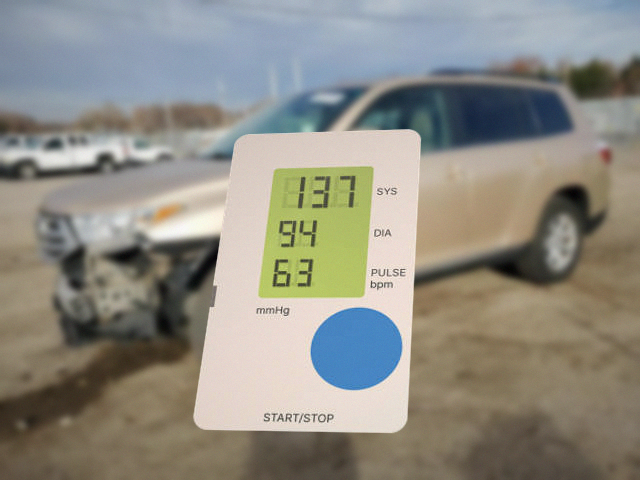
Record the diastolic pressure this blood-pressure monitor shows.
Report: 94 mmHg
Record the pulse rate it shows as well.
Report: 63 bpm
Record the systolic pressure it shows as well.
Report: 137 mmHg
